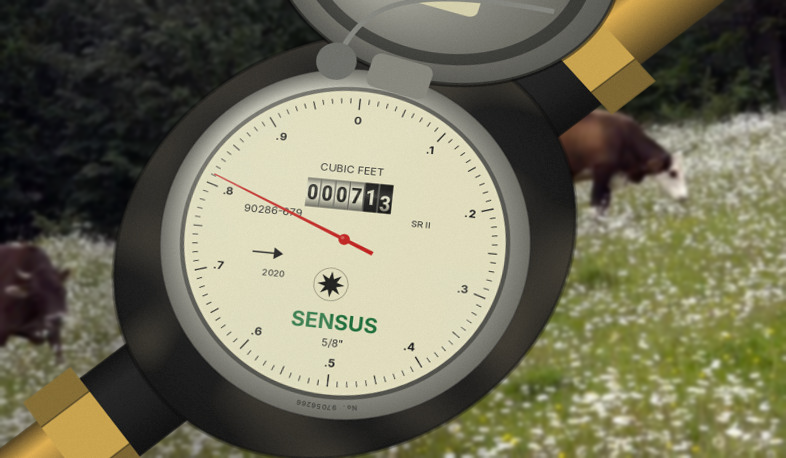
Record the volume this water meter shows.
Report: 712.81 ft³
